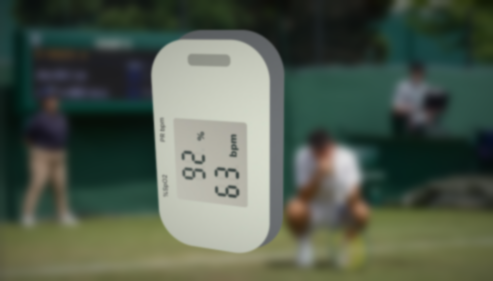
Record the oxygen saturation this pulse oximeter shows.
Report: 92 %
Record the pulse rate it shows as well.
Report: 63 bpm
